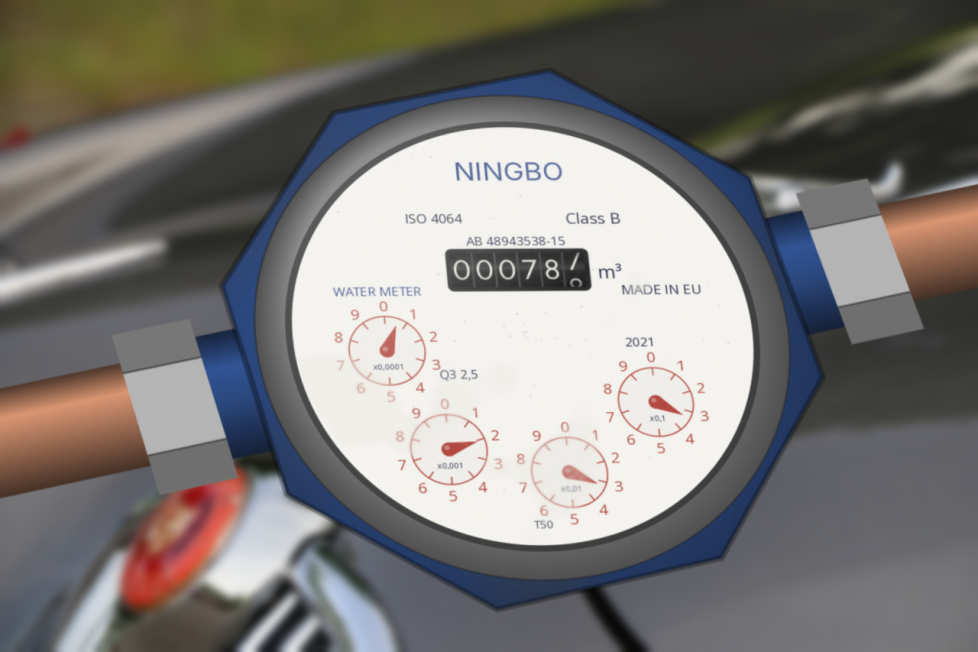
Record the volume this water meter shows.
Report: 787.3320 m³
